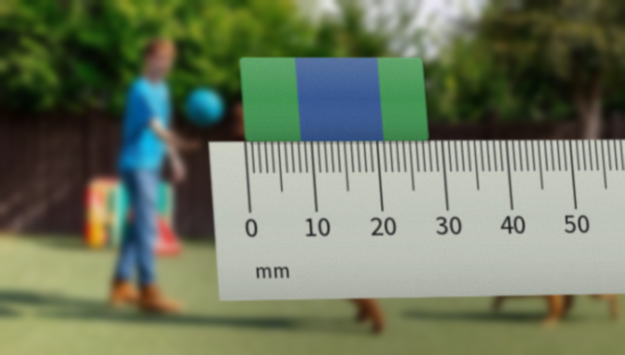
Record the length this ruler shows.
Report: 28 mm
